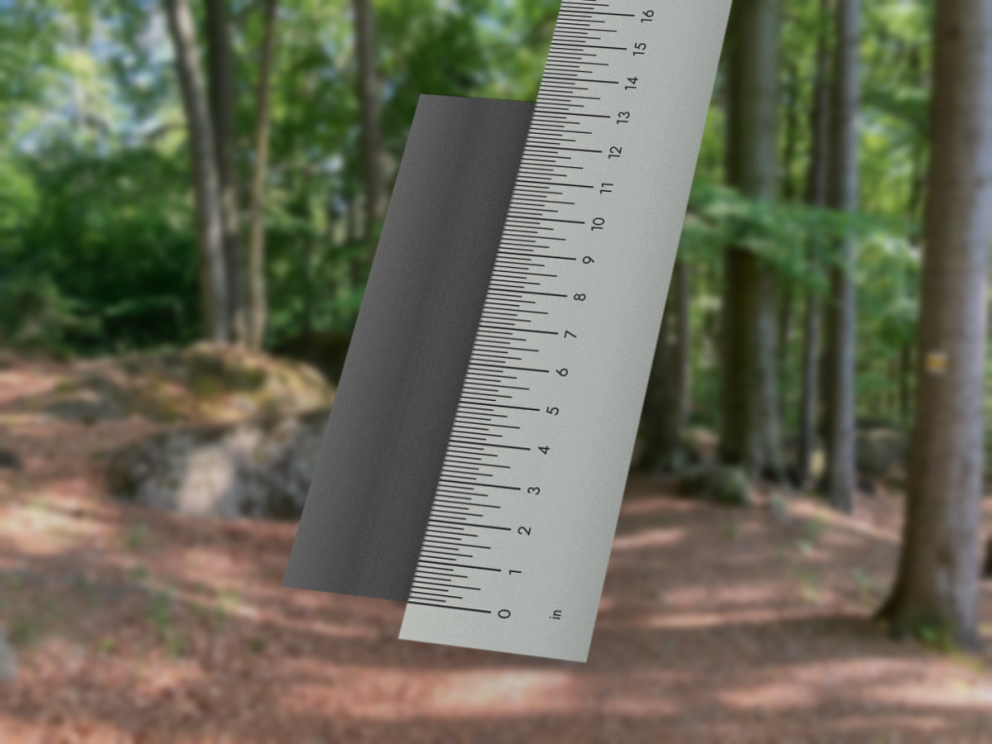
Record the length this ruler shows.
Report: 13.25 in
